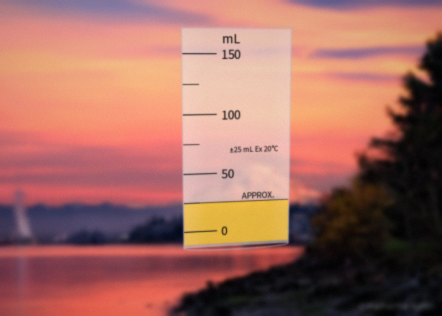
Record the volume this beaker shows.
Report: 25 mL
